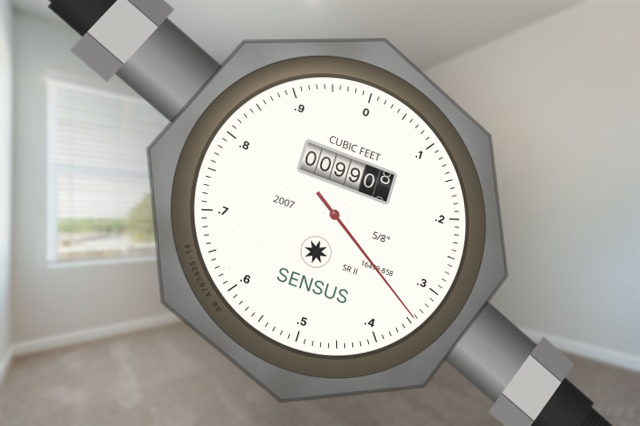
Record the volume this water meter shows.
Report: 9908.34 ft³
